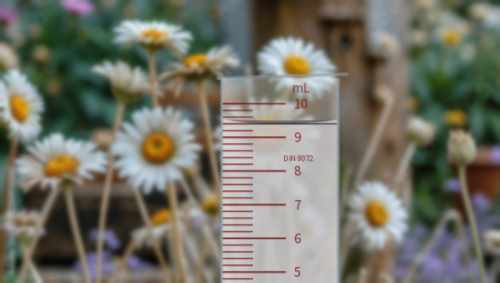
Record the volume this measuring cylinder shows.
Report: 9.4 mL
